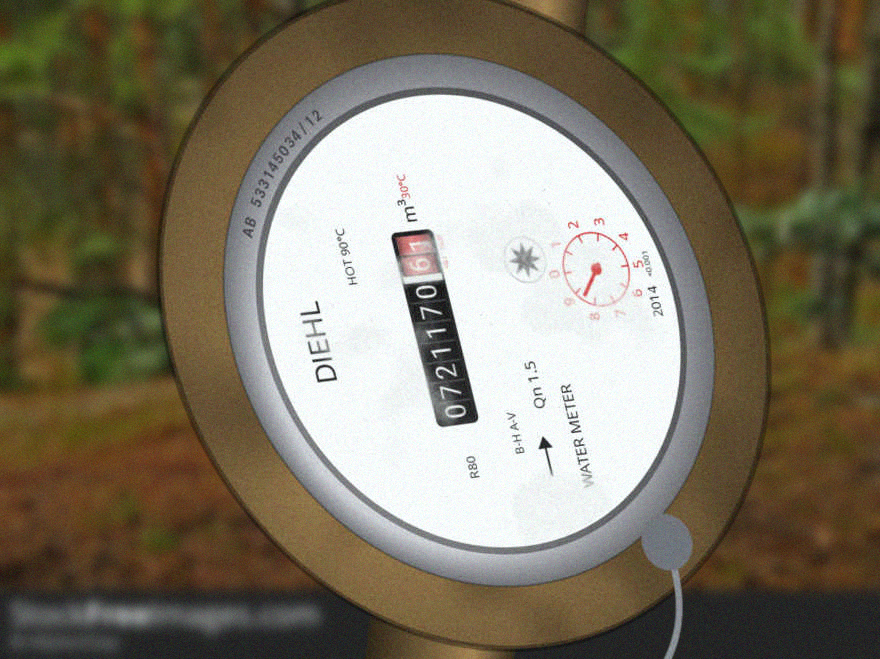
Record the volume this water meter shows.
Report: 721170.608 m³
